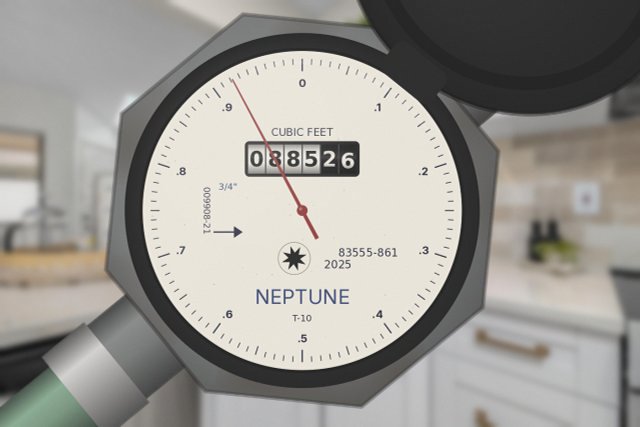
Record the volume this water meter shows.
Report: 88525.92 ft³
